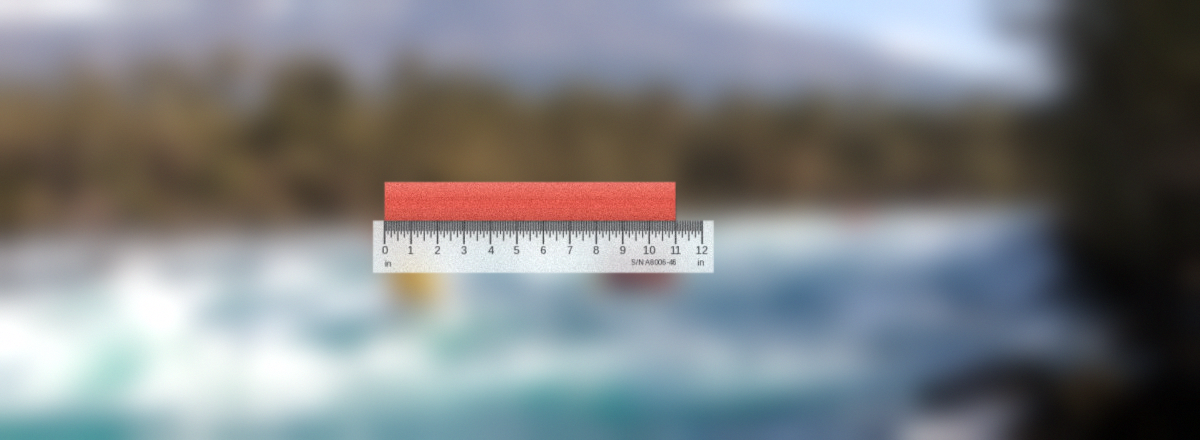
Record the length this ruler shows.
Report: 11 in
